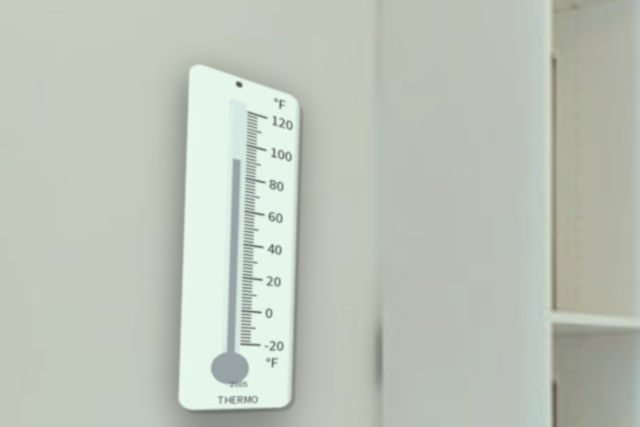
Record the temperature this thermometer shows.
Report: 90 °F
